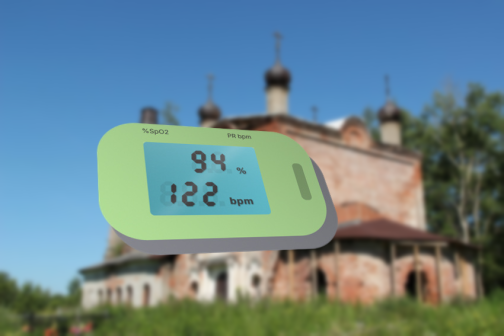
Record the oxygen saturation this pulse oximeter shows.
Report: 94 %
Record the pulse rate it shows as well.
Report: 122 bpm
